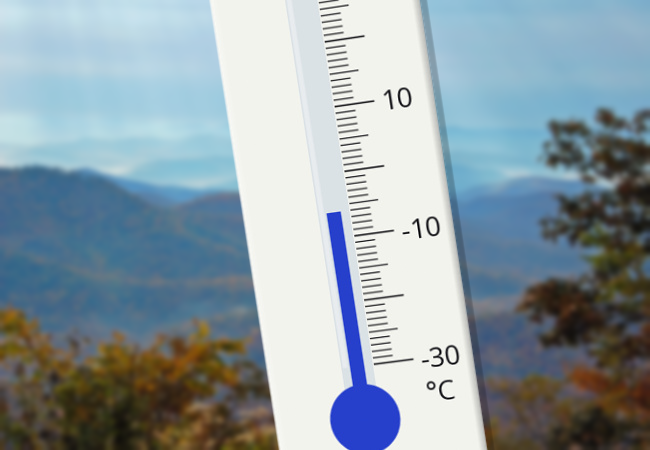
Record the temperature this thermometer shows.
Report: -6 °C
